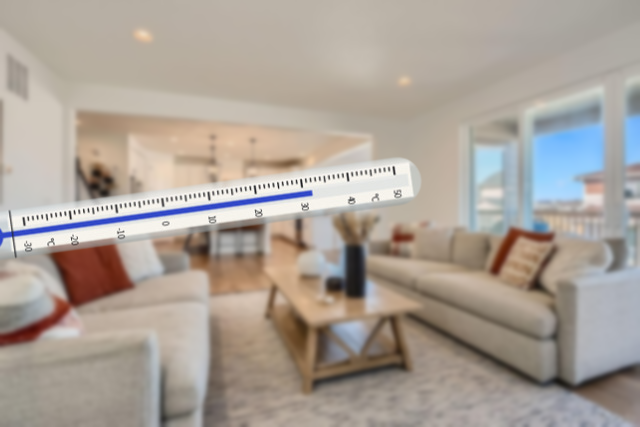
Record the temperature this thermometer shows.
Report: 32 °C
